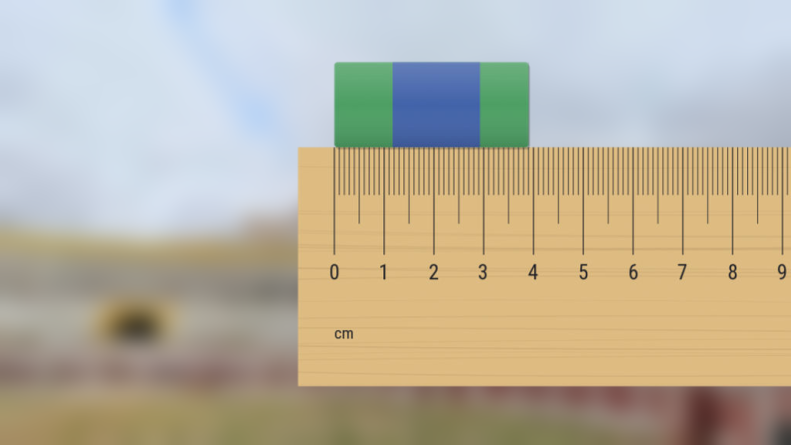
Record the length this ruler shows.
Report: 3.9 cm
